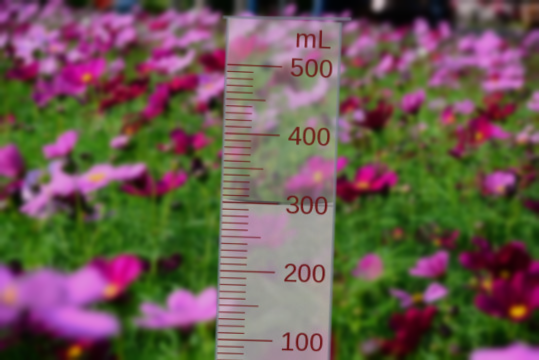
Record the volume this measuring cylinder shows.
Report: 300 mL
